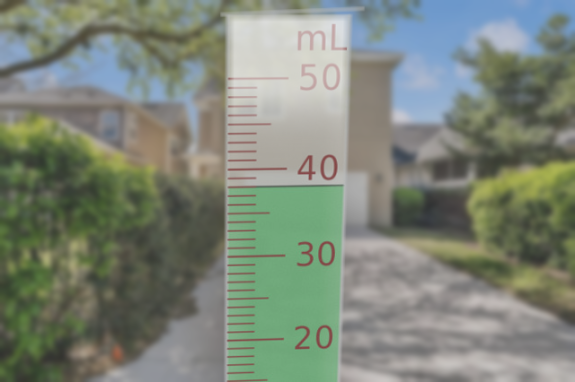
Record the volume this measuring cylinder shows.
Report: 38 mL
